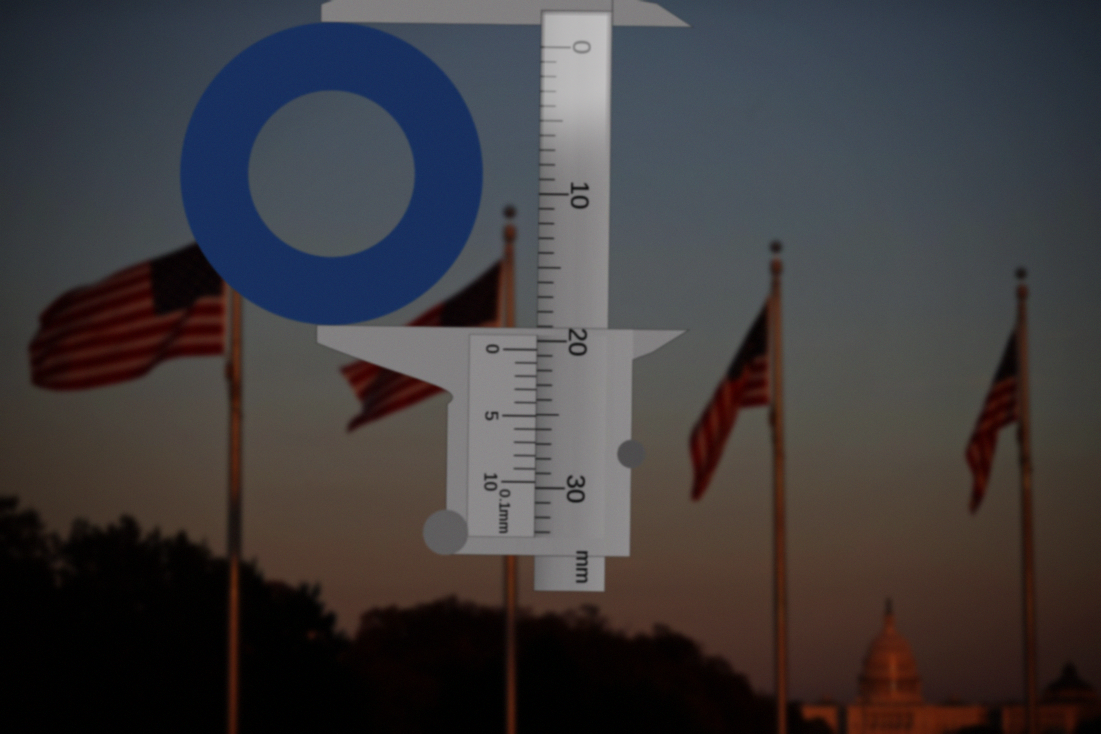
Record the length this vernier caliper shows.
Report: 20.6 mm
